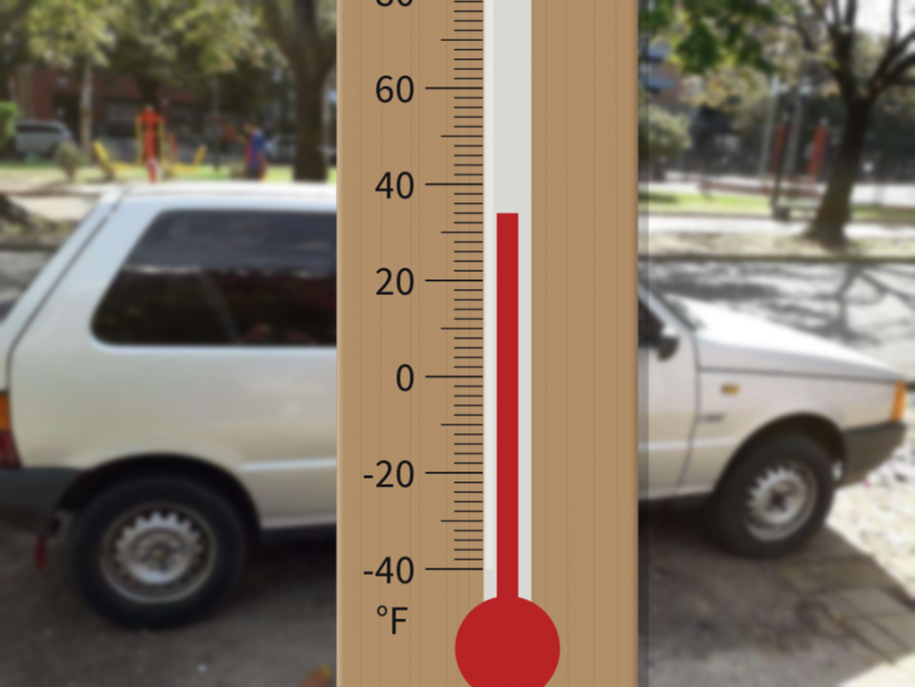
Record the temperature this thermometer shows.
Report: 34 °F
